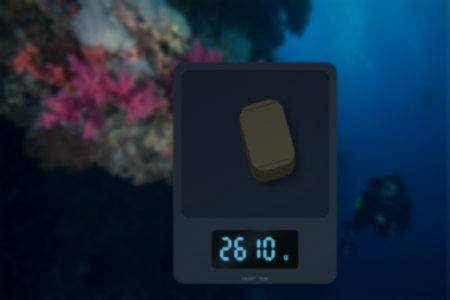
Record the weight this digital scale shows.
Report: 2610 g
